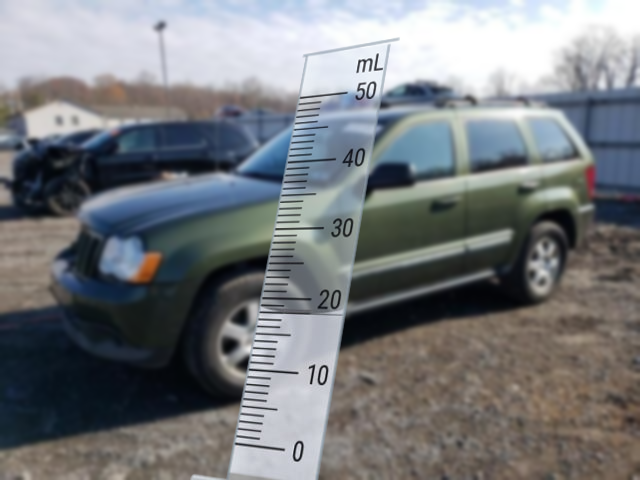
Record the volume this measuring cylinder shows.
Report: 18 mL
